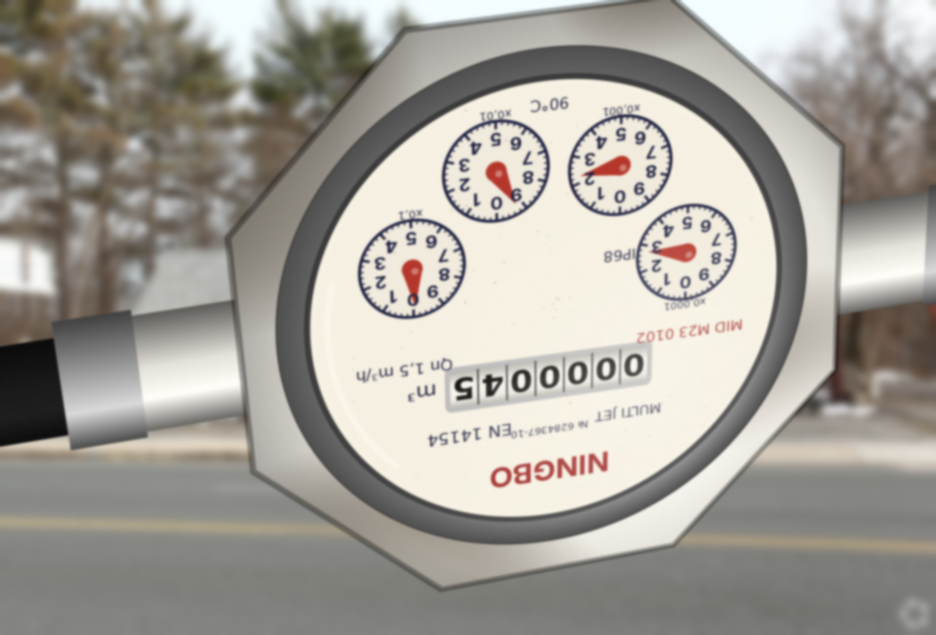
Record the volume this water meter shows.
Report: 44.9922 m³
